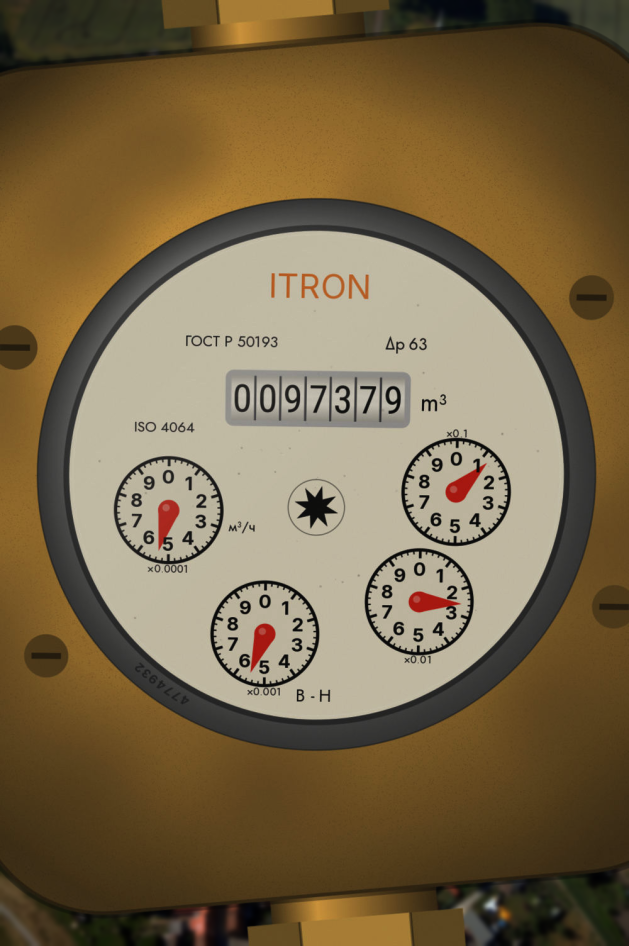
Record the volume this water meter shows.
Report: 97379.1255 m³
